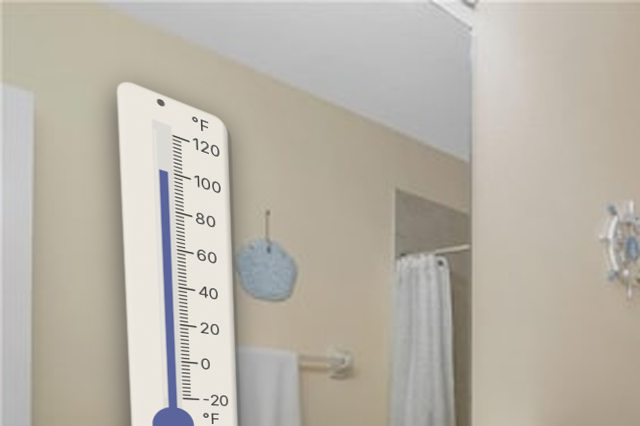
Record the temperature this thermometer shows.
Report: 100 °F
